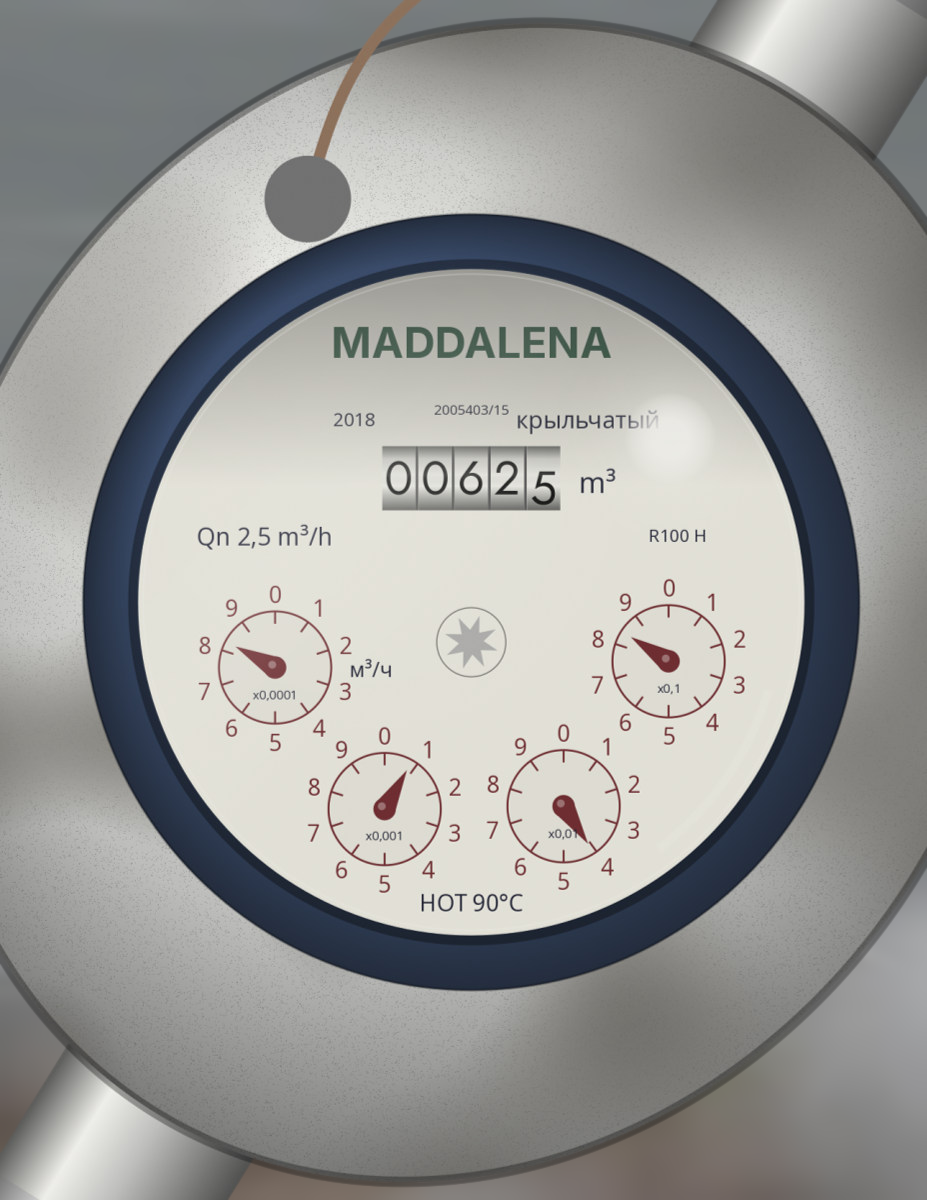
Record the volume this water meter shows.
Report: 624.8408 m³
